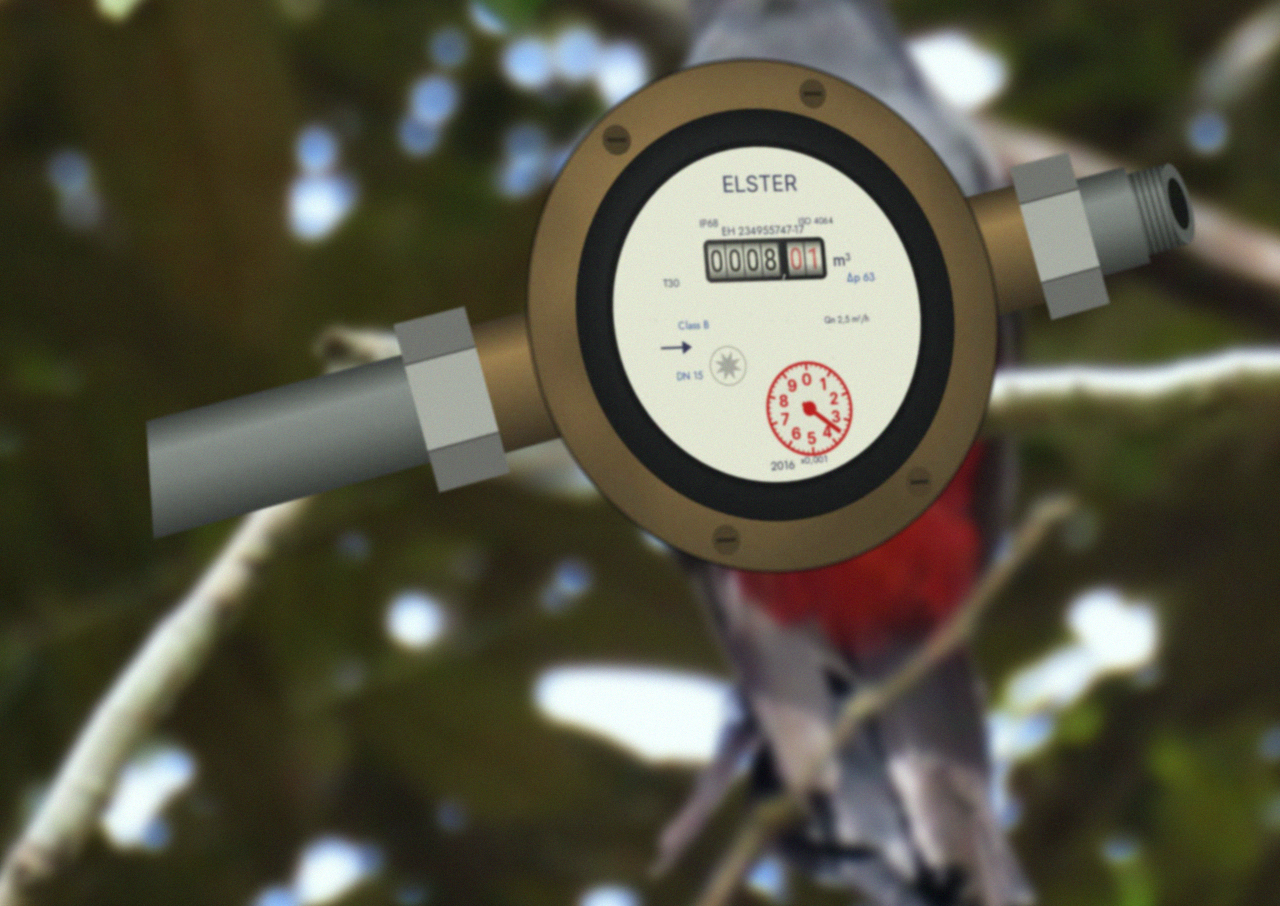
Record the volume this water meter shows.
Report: 8.013 m³
